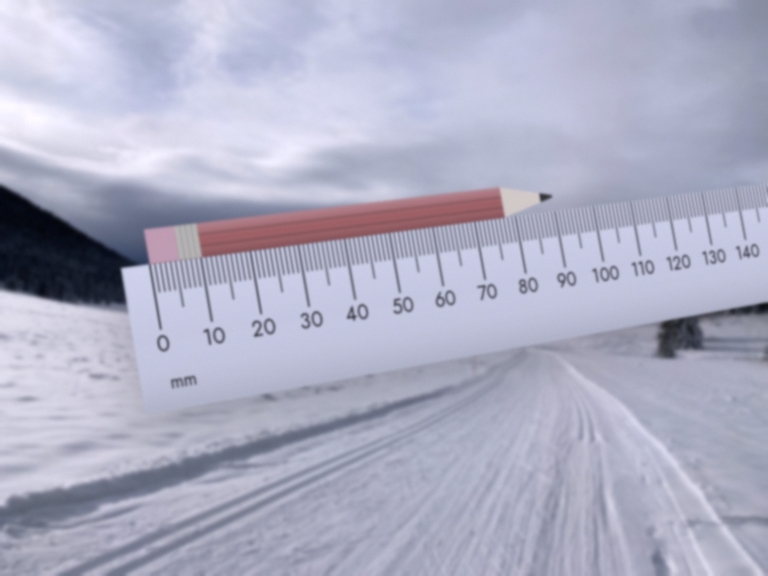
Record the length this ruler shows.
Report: 90 mm
